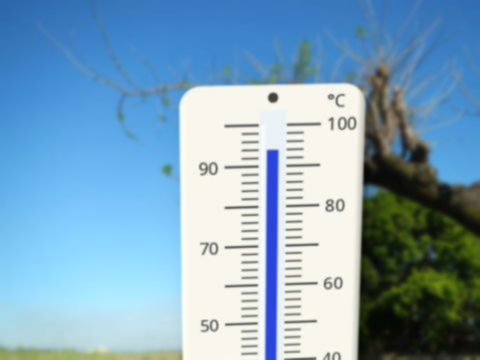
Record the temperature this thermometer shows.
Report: 94 °C
